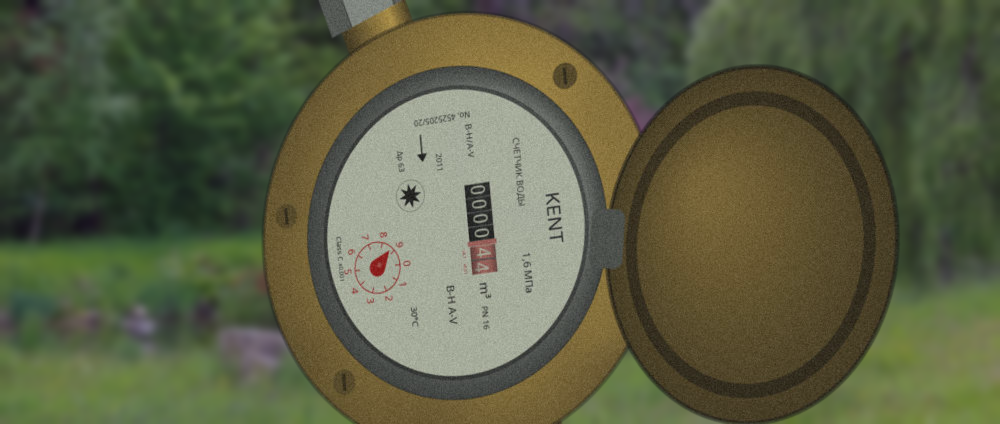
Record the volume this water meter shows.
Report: 0.438 m³
